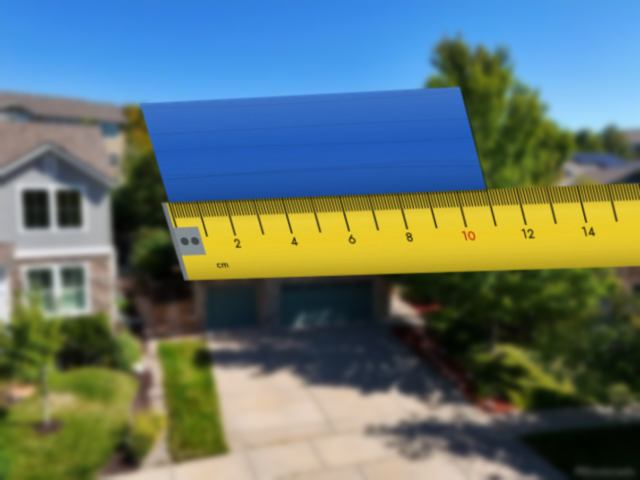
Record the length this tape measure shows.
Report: 11 cm
